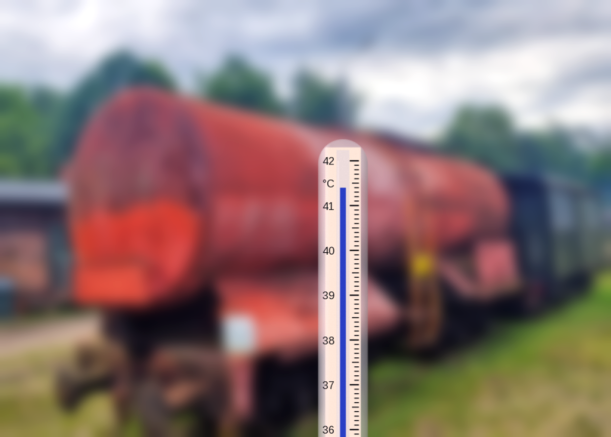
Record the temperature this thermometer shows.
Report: 41.4 °C
